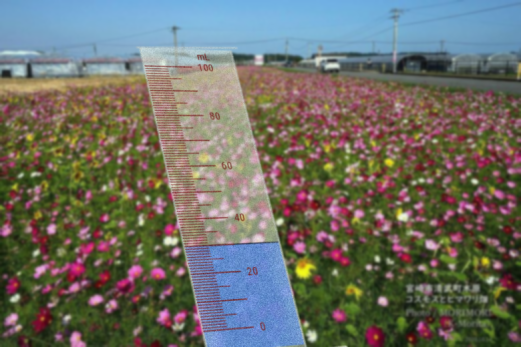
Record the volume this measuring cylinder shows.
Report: 30 mL
